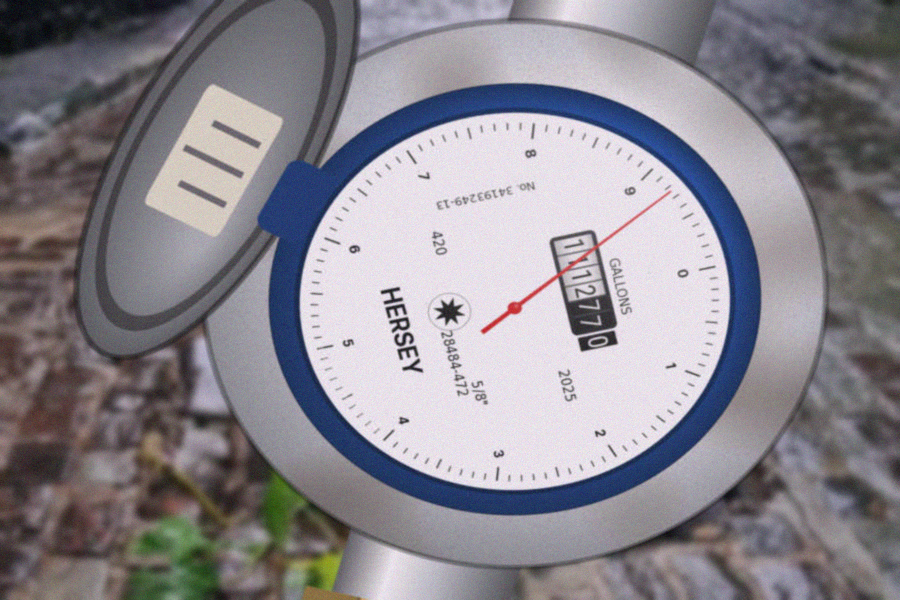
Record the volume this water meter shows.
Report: 1112769.2 gal
